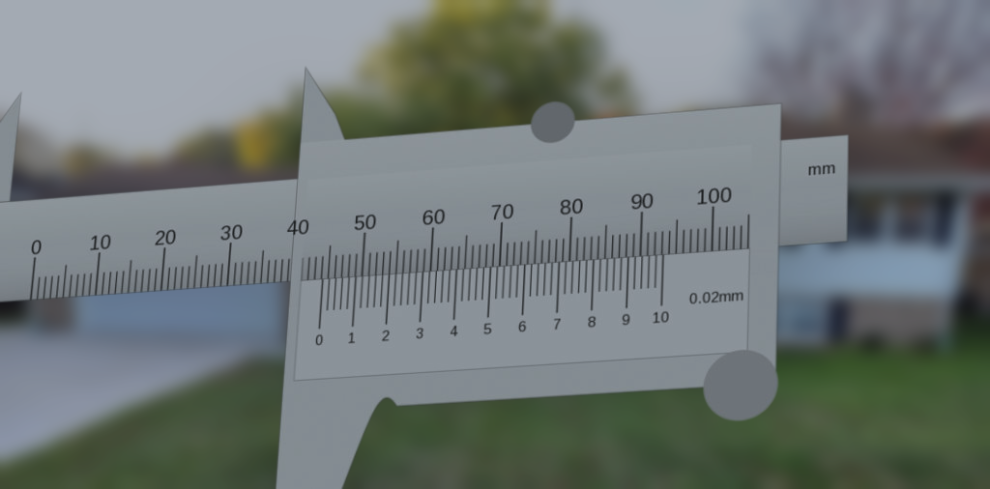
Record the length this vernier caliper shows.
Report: 44.2 mm
